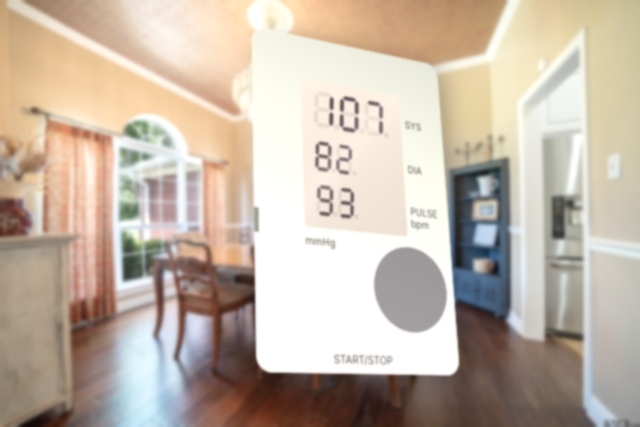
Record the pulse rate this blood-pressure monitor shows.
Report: 93 bpm
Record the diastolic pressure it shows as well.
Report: 82 mmHg
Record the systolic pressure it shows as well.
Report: 107 mmHg
